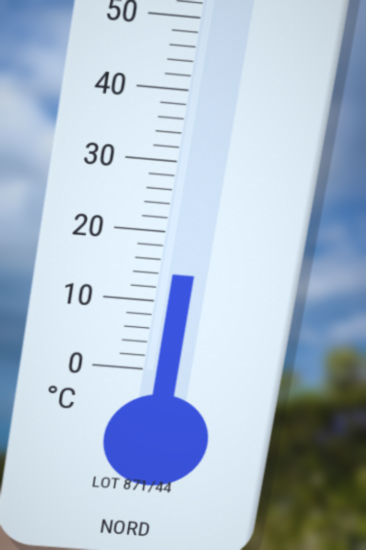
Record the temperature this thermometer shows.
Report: 14 °C
